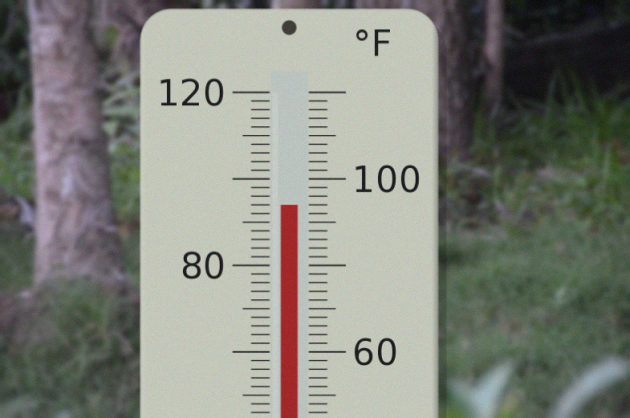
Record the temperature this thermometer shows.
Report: 94 °F
